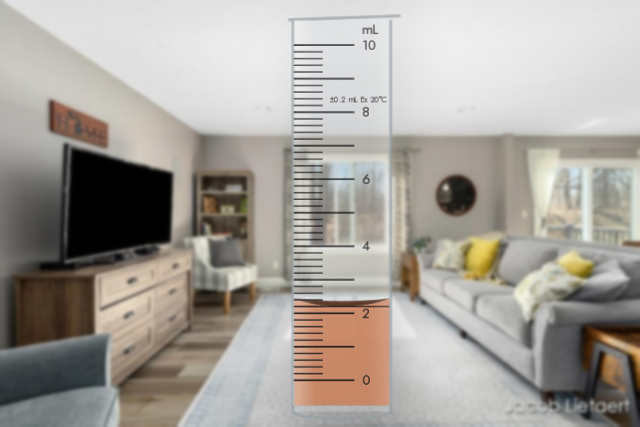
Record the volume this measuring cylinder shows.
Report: 2.2 mL
